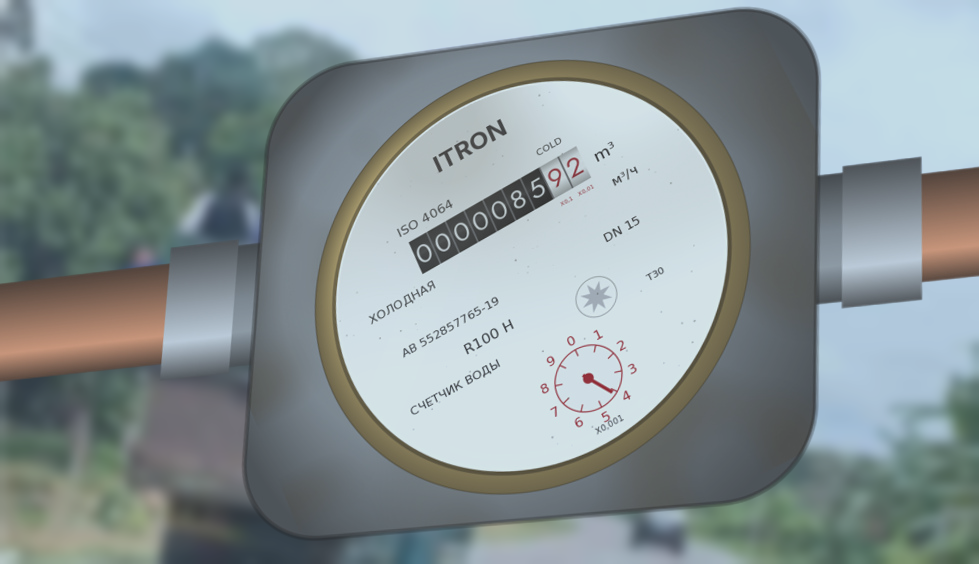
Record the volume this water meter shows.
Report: 85.924 m³
